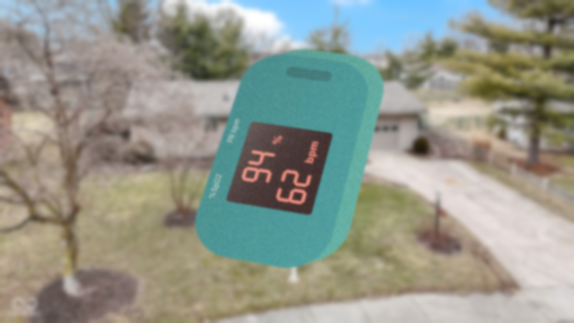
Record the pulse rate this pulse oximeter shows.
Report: 62 bpm
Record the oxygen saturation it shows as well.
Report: 94 %
